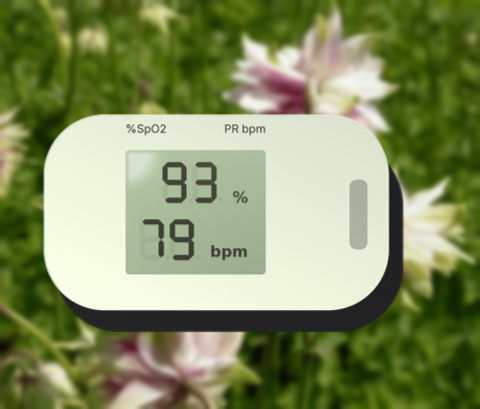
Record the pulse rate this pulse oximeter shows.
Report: 79 bpm
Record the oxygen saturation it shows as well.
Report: 93 %
